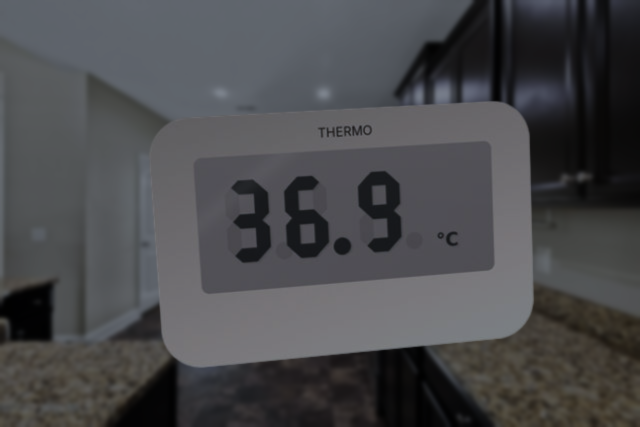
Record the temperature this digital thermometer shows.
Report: 36.9 °C
